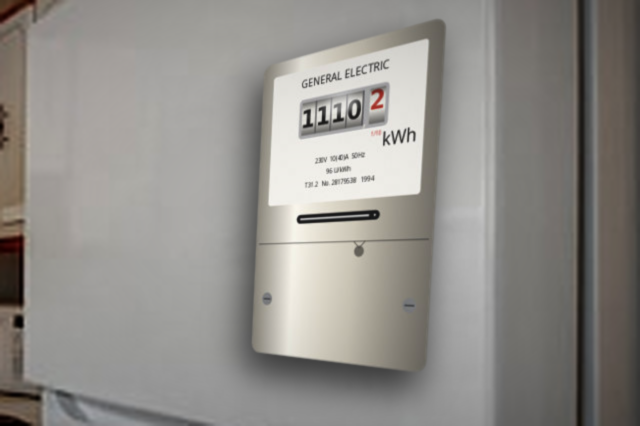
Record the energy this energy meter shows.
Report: 1110.2 kWh
